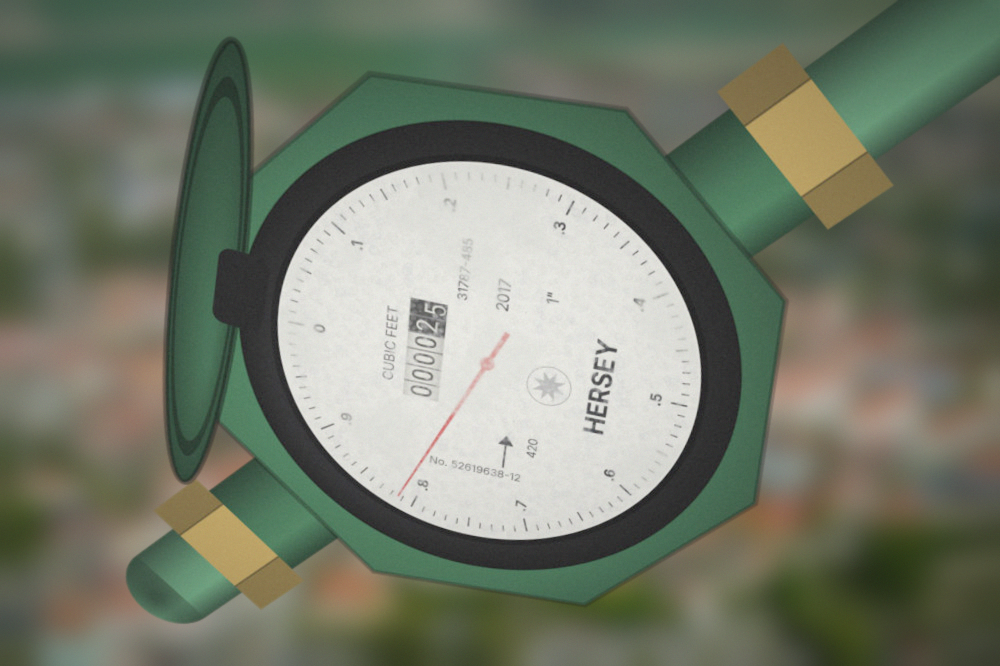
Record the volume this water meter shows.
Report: 24.81 ft³
